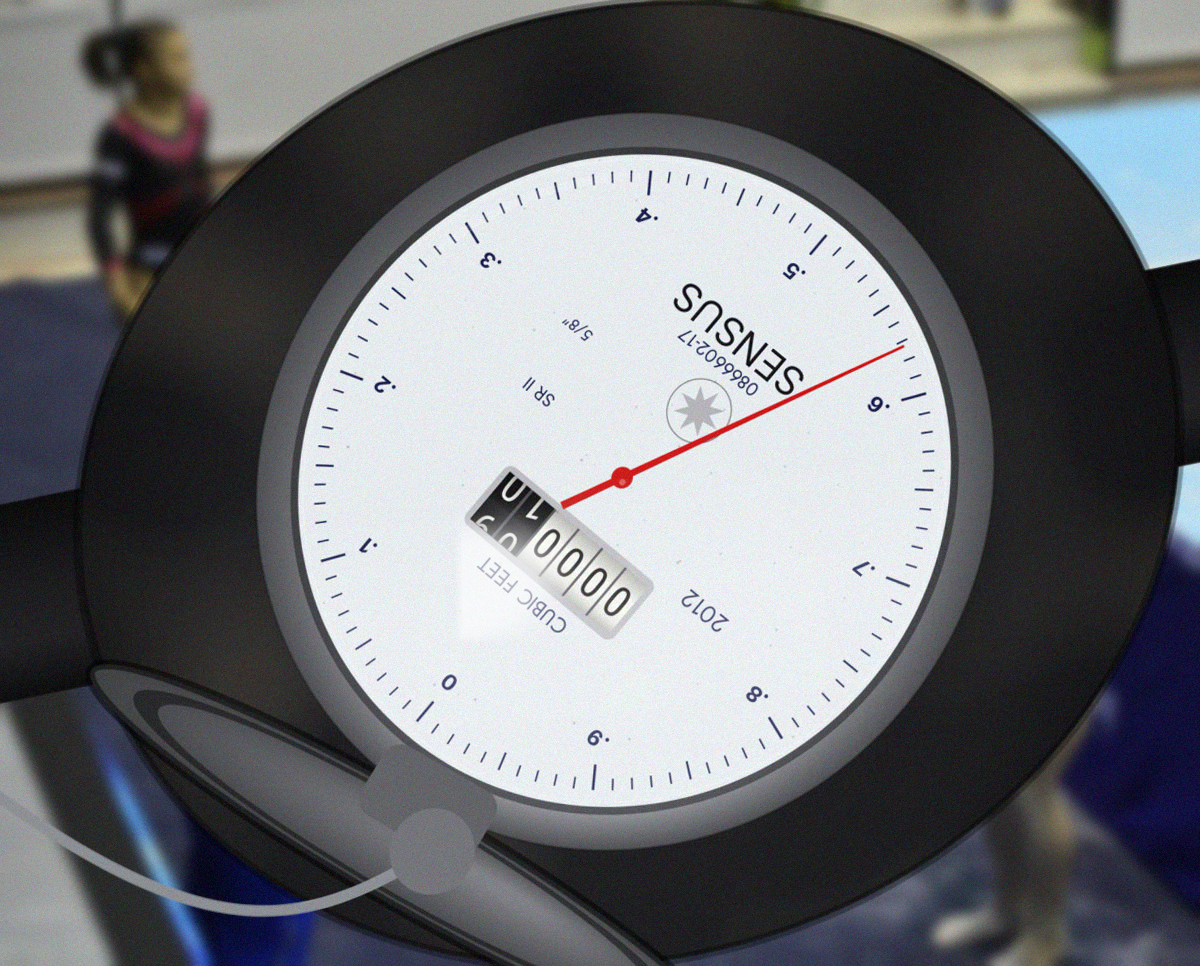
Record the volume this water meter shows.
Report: 9.57 ft³
